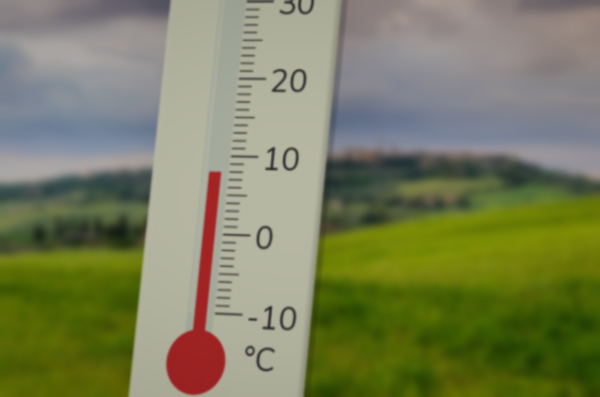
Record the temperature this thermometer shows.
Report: 8 °C
